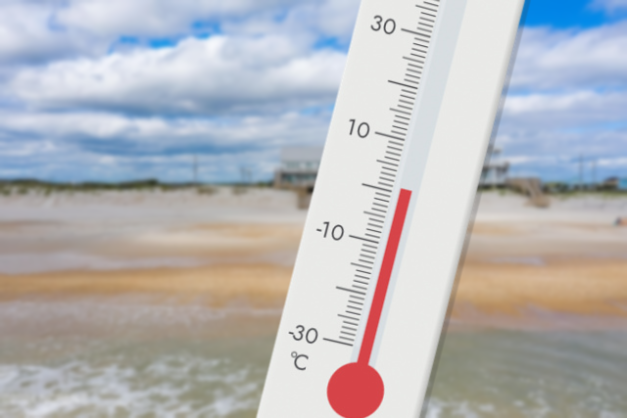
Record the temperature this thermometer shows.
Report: 1 °C
